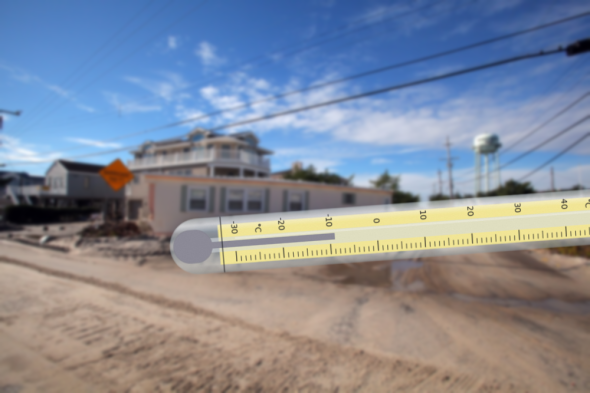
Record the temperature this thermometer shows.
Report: -9 °C
